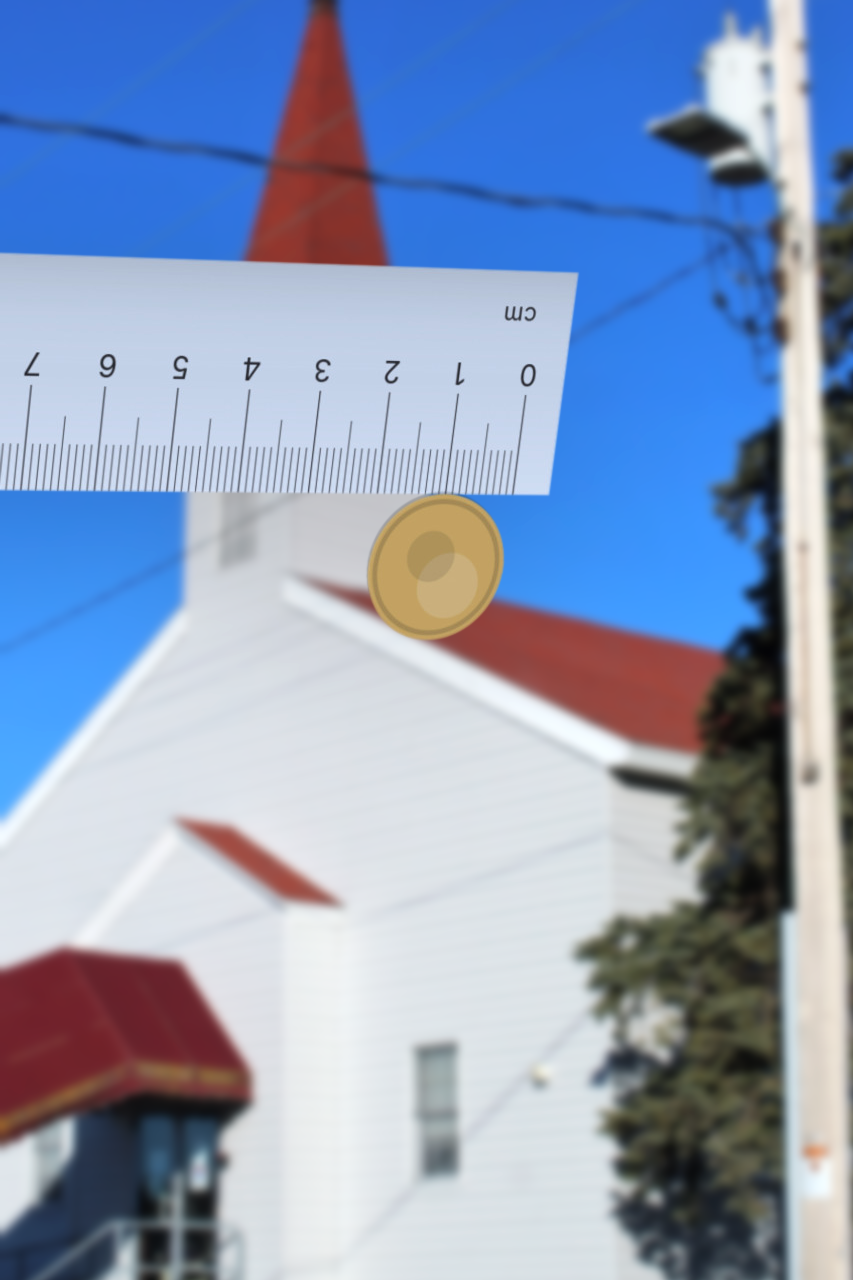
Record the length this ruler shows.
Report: 2 cm
